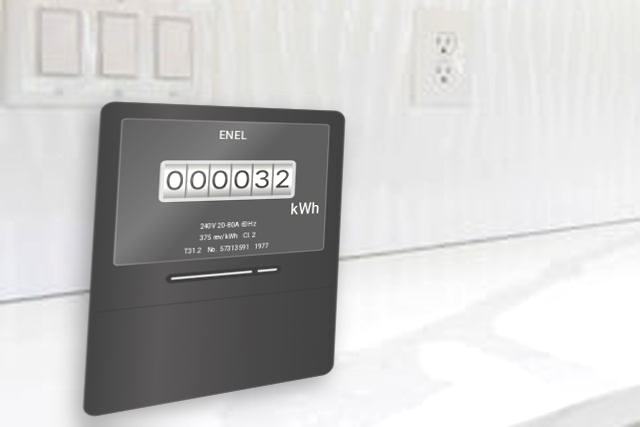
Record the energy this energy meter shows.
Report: 32 kWh
